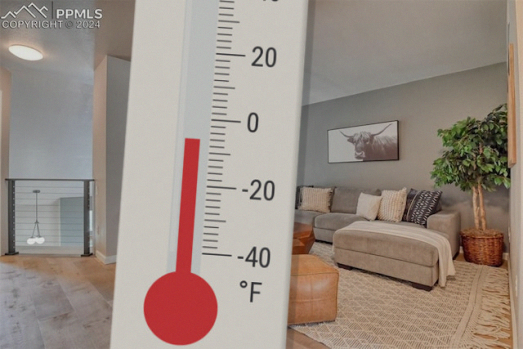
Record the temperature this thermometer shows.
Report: -6 °F
